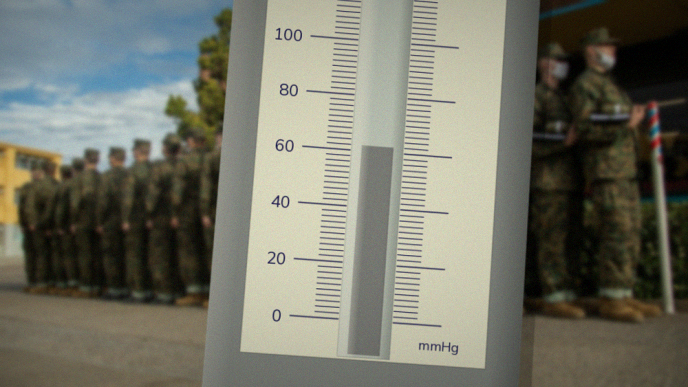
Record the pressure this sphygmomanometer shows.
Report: 62 mmHg
